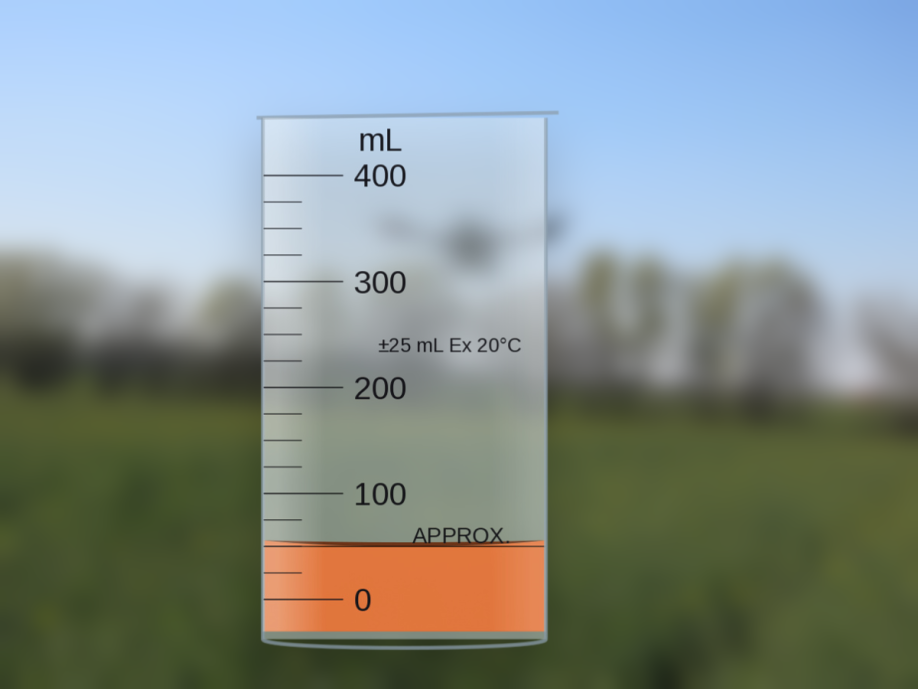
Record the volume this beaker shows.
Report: 50 mL
